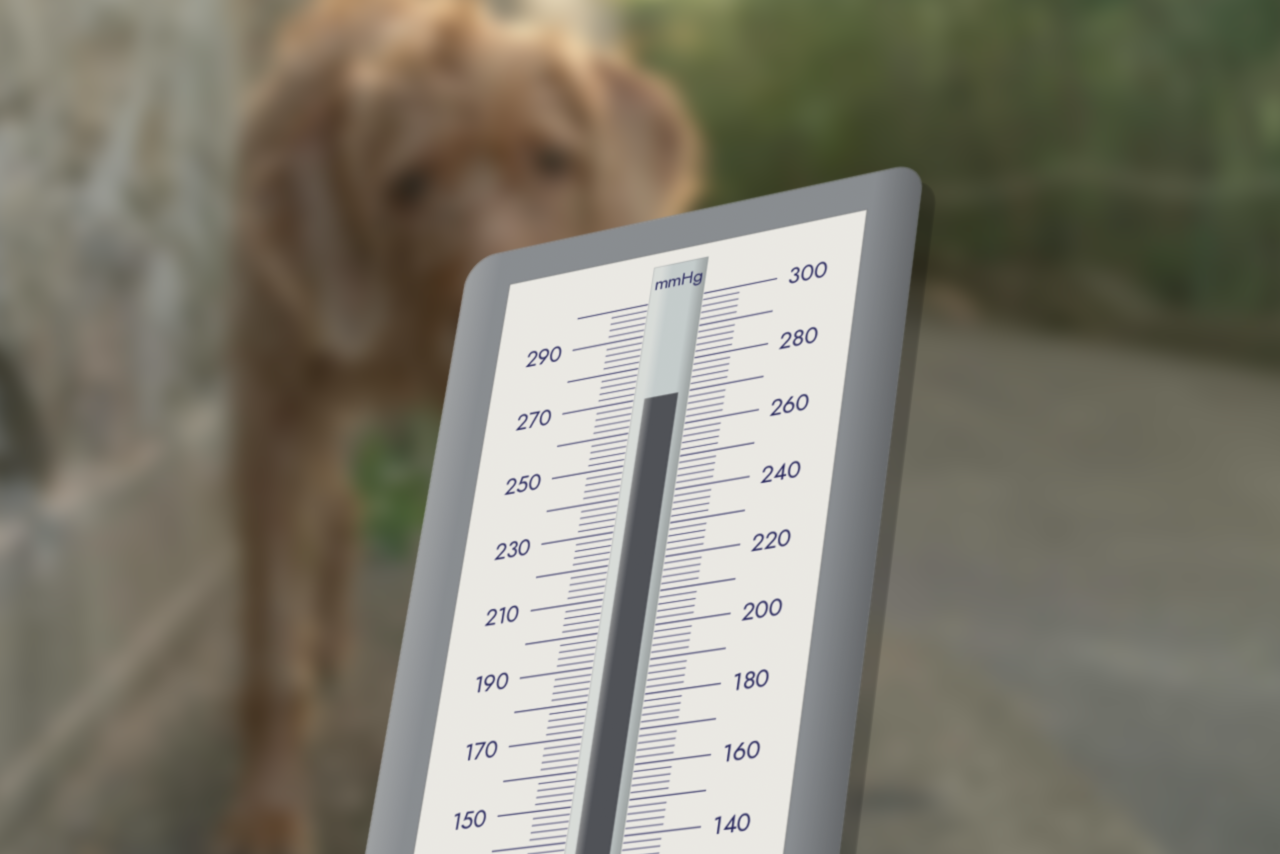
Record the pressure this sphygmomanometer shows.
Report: 270 mmHg
